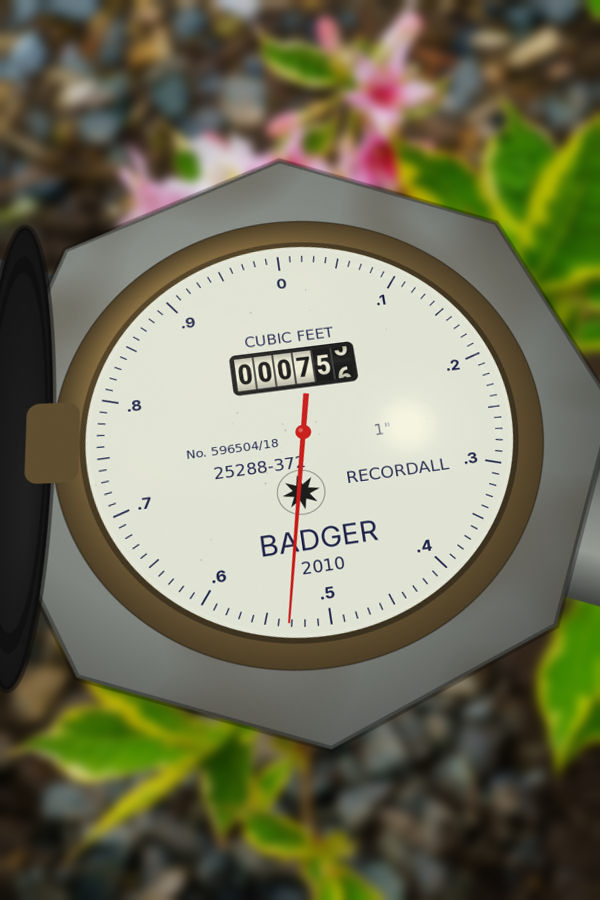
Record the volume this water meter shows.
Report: 755.53 ft³
